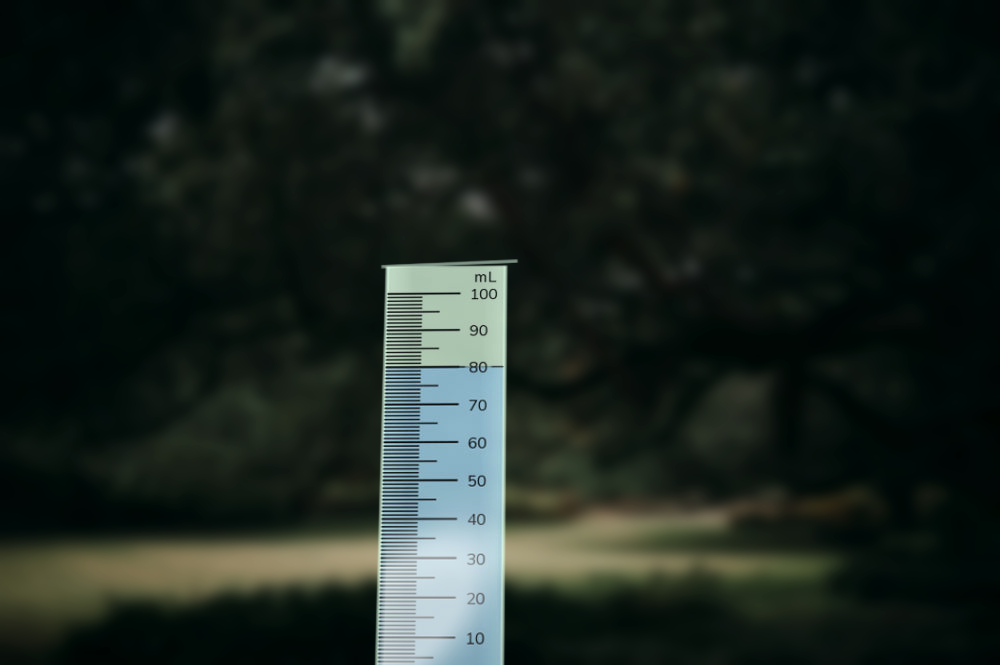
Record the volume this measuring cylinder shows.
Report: 80 mL
